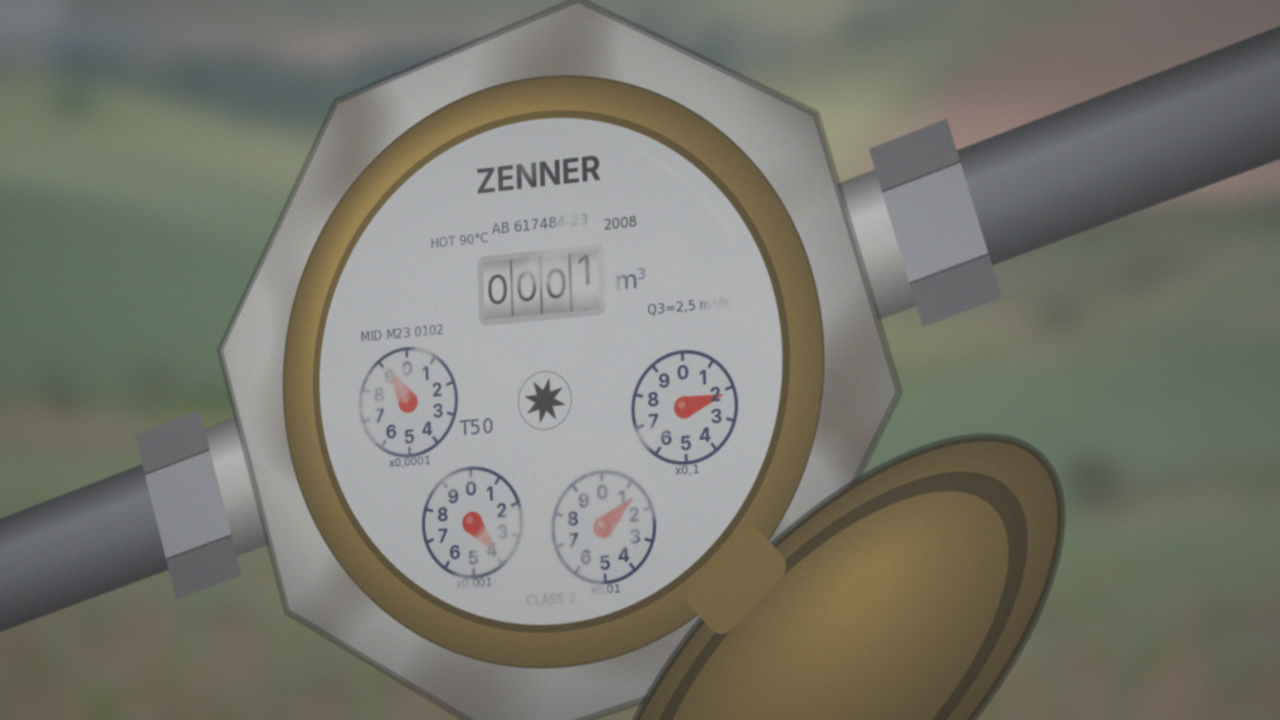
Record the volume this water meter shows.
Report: 1.2139 m³
